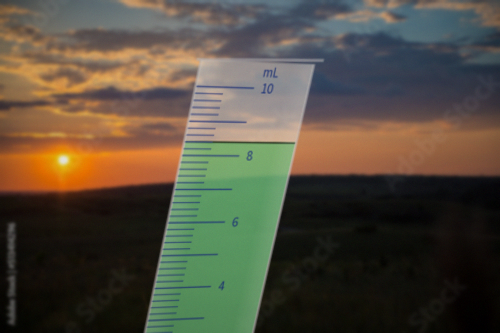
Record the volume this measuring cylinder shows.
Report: 8.4 mL
